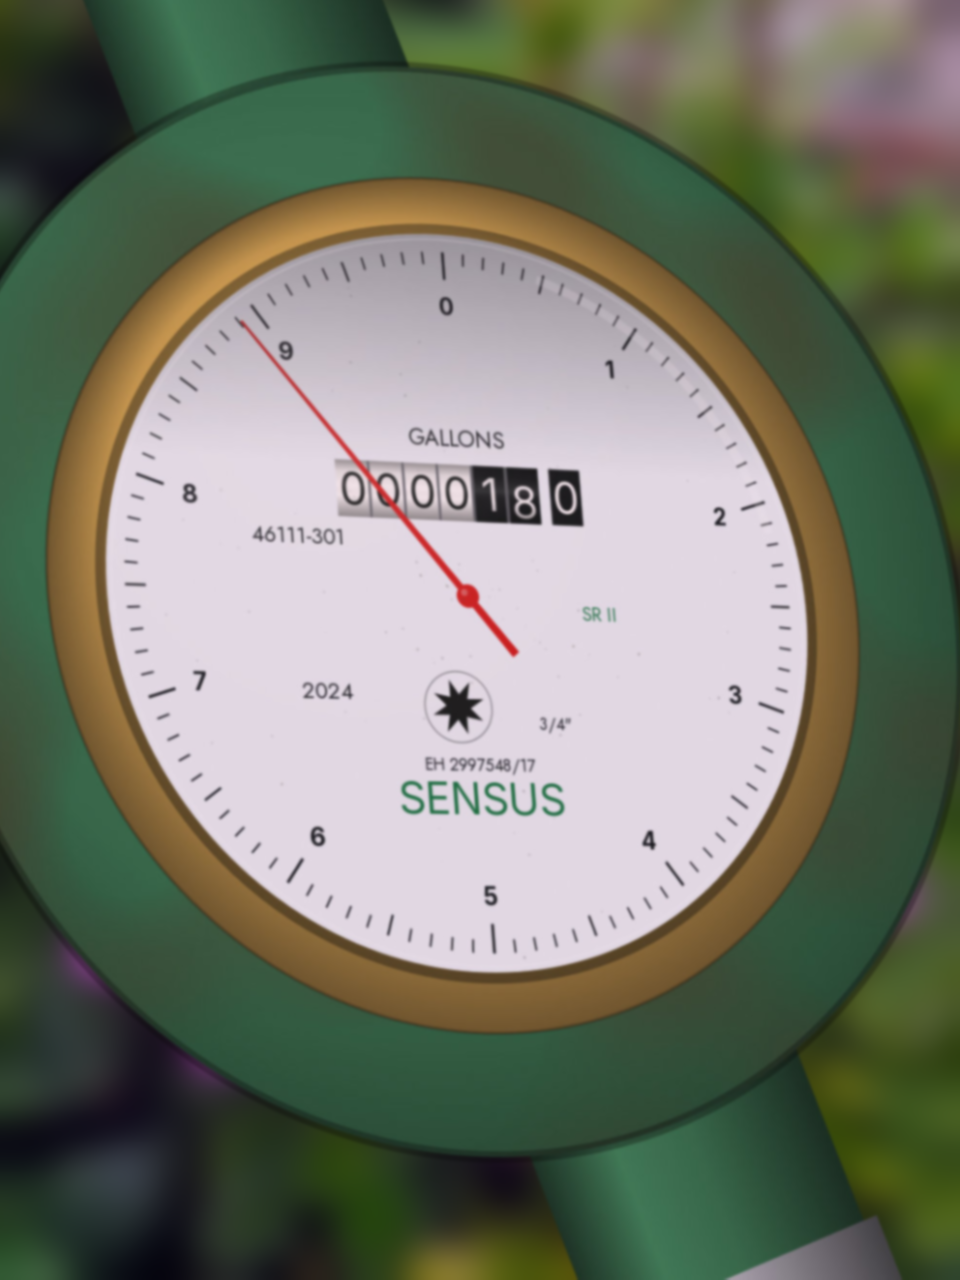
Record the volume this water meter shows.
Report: 178.9 gal
